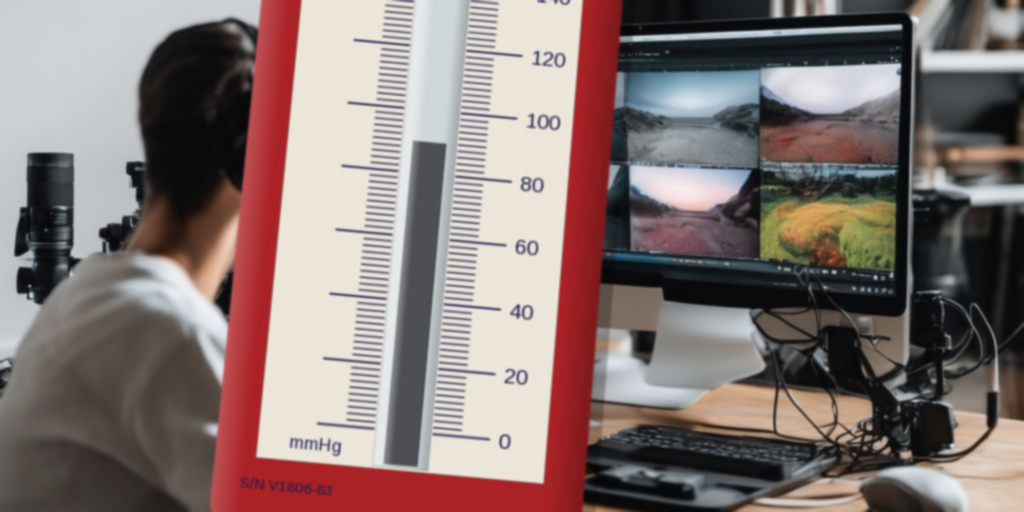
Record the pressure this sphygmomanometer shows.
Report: 90 mmHg
